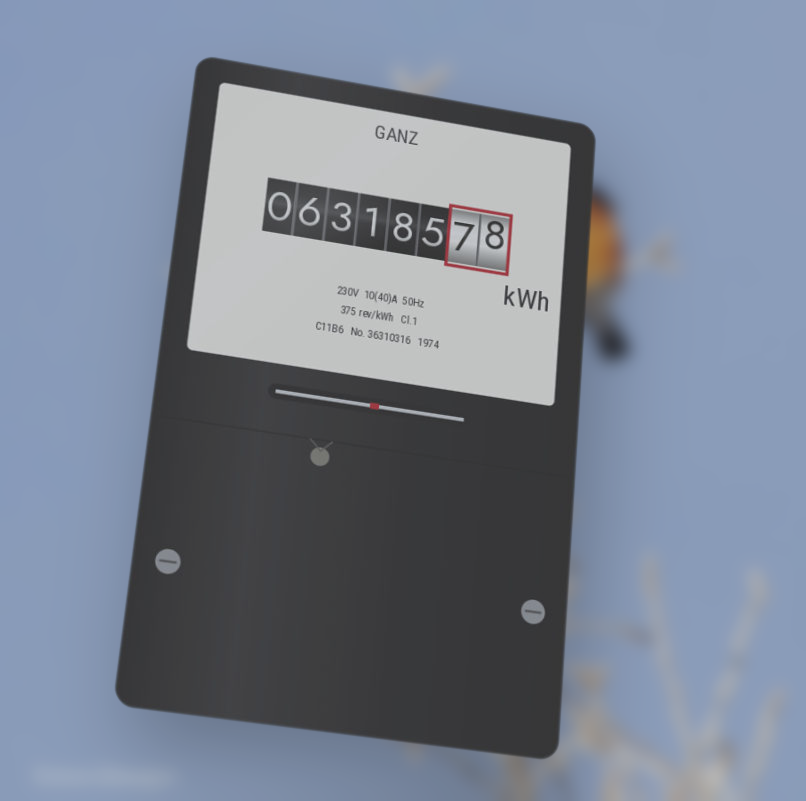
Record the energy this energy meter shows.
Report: 63185.78 kWh
